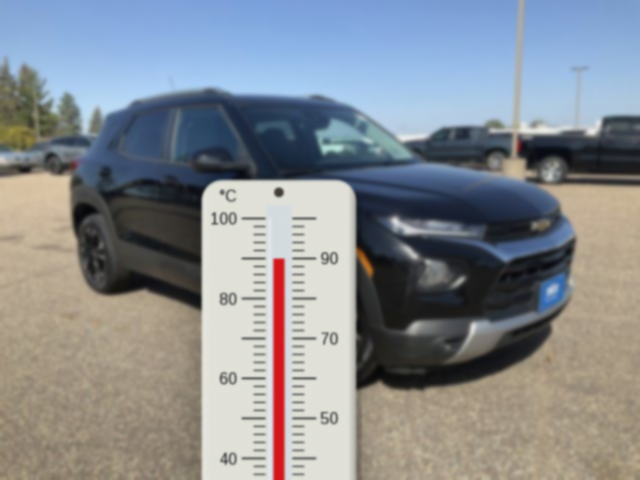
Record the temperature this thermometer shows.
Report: 90 °C
